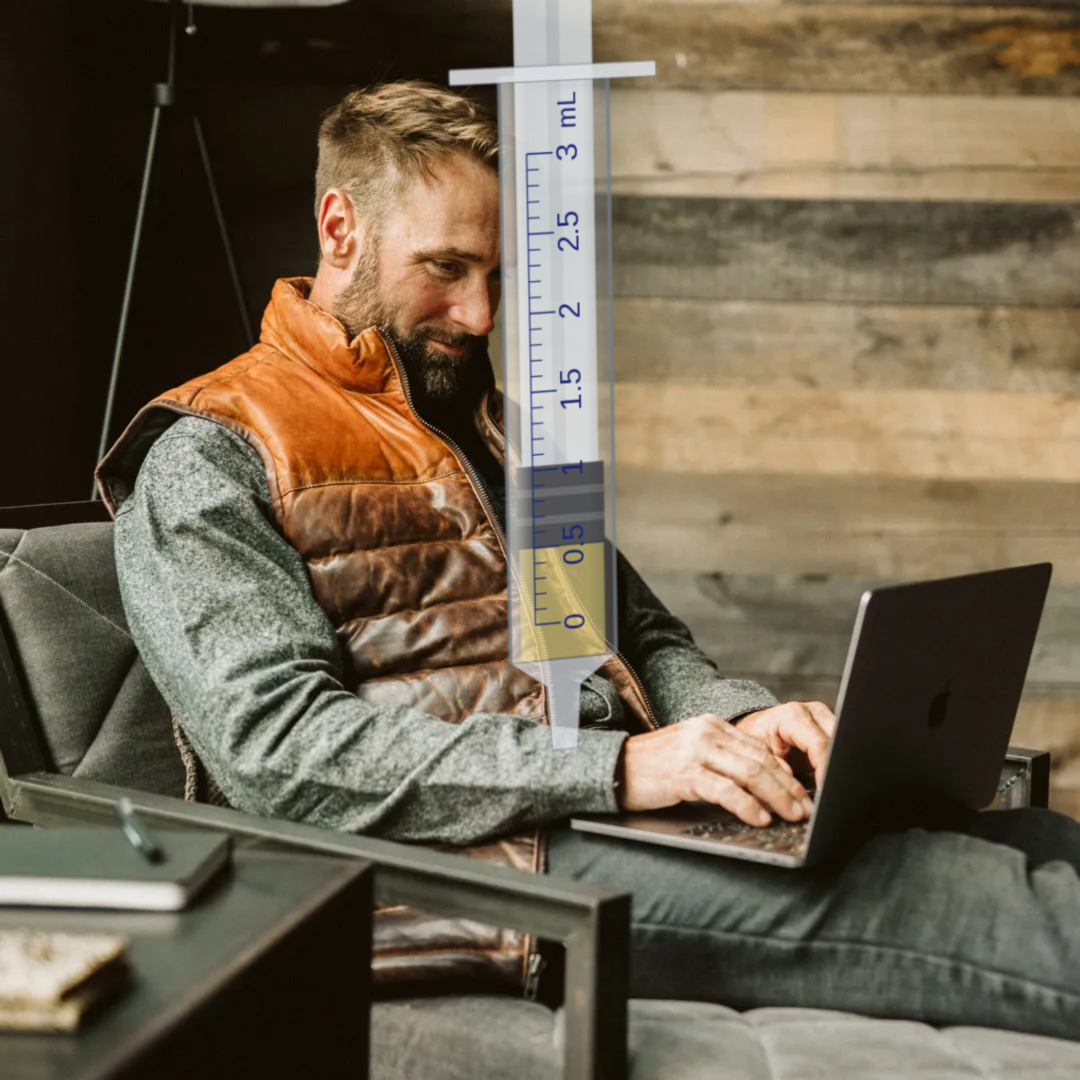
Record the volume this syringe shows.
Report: 0.5 mL
